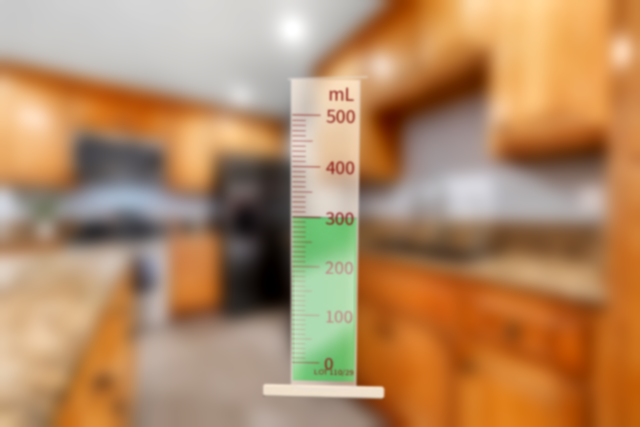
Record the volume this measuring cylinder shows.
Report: 300 mL
